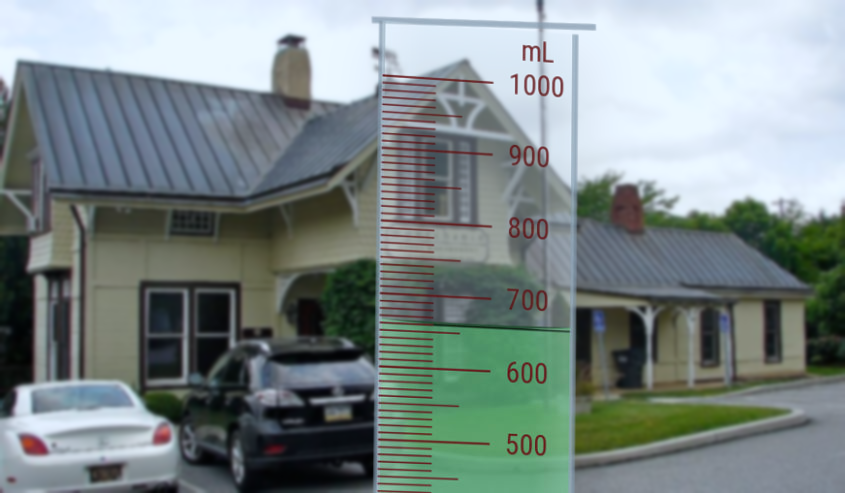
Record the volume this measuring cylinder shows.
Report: 660 mL
